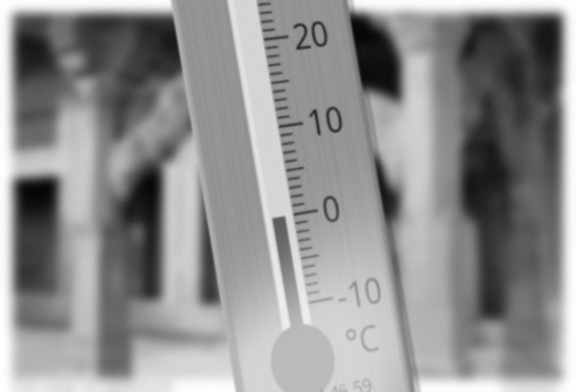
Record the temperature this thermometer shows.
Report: 0 °C
